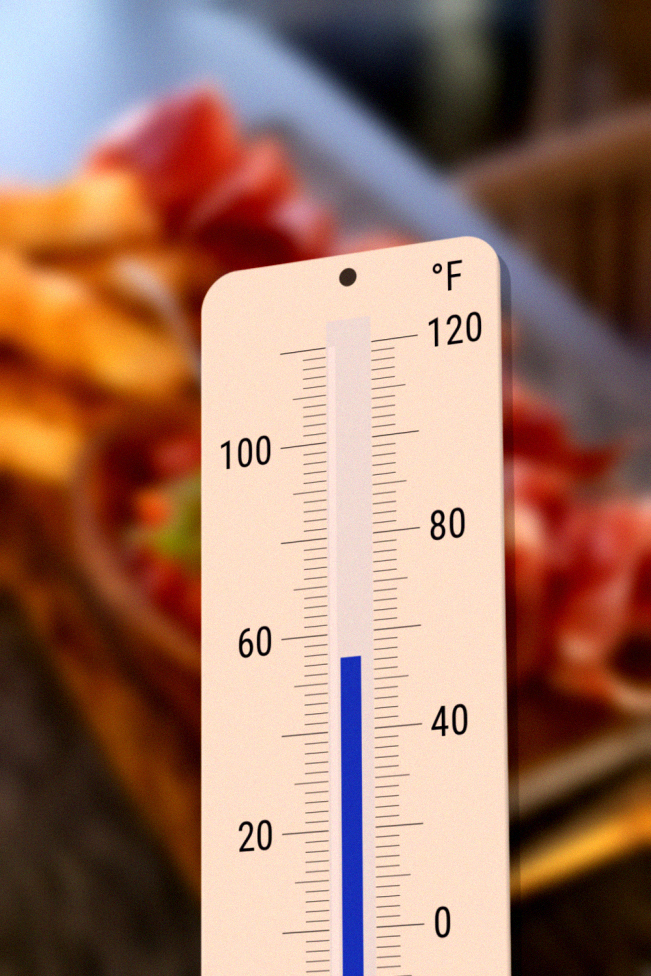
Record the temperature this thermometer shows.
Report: 55 °F
